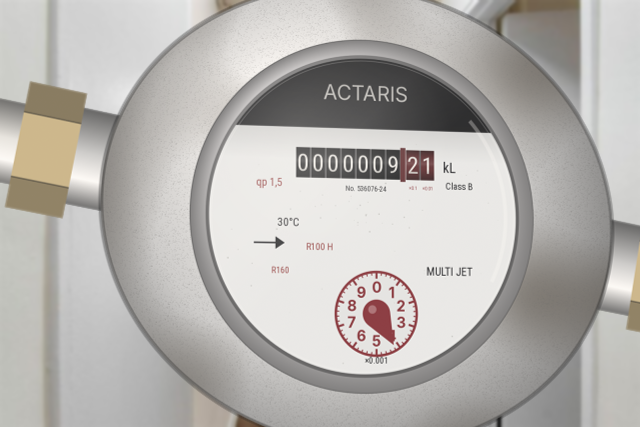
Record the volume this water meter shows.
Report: 9.214 kL
